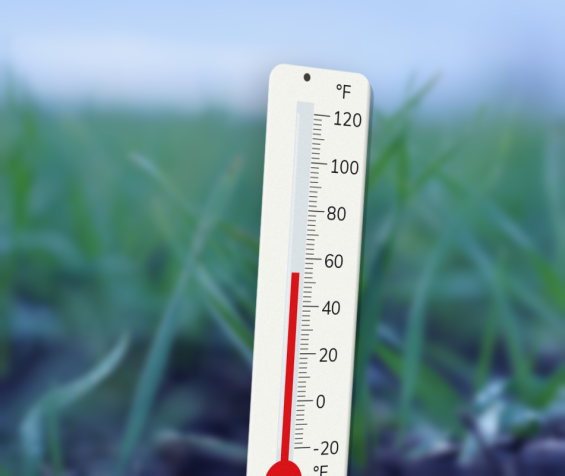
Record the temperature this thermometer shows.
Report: 54 °F
